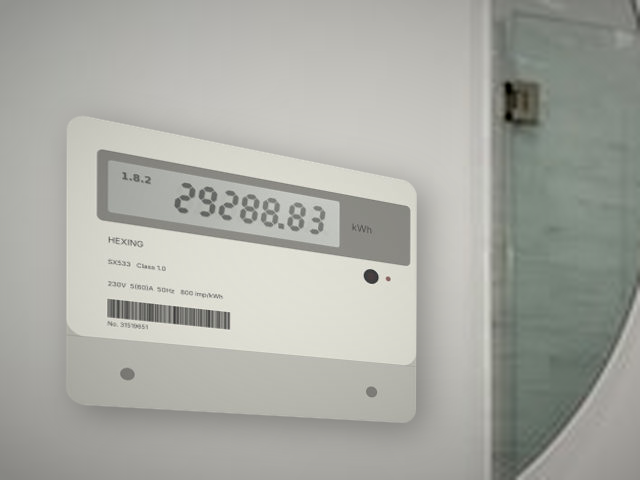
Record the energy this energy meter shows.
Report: 29288.83 kWh
